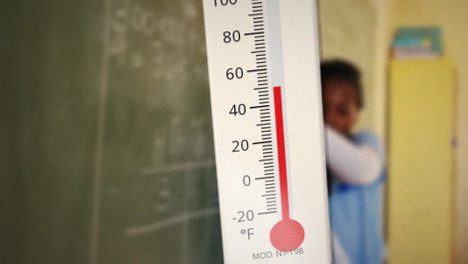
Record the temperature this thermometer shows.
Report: 50 °F
